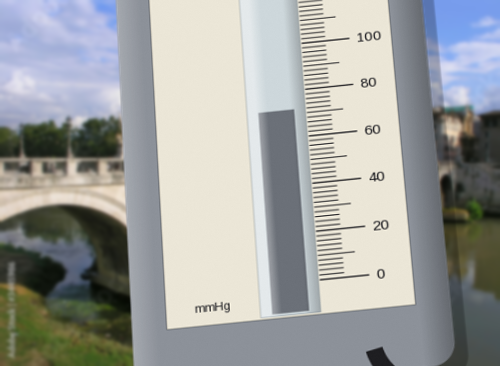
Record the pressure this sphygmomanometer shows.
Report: 72 mmHg
